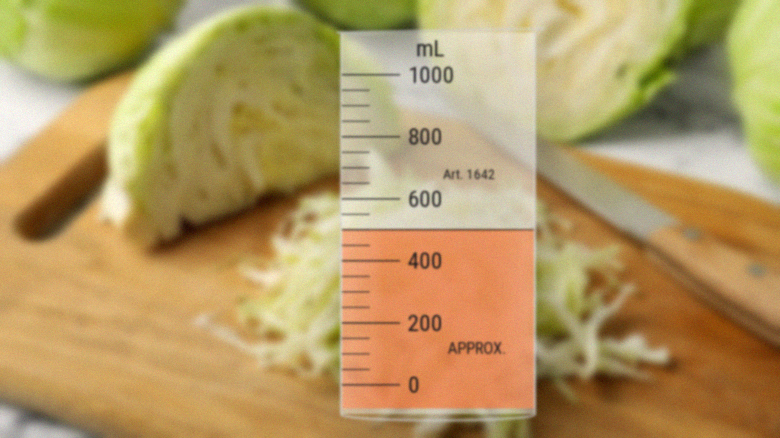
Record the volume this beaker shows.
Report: 500 mL
